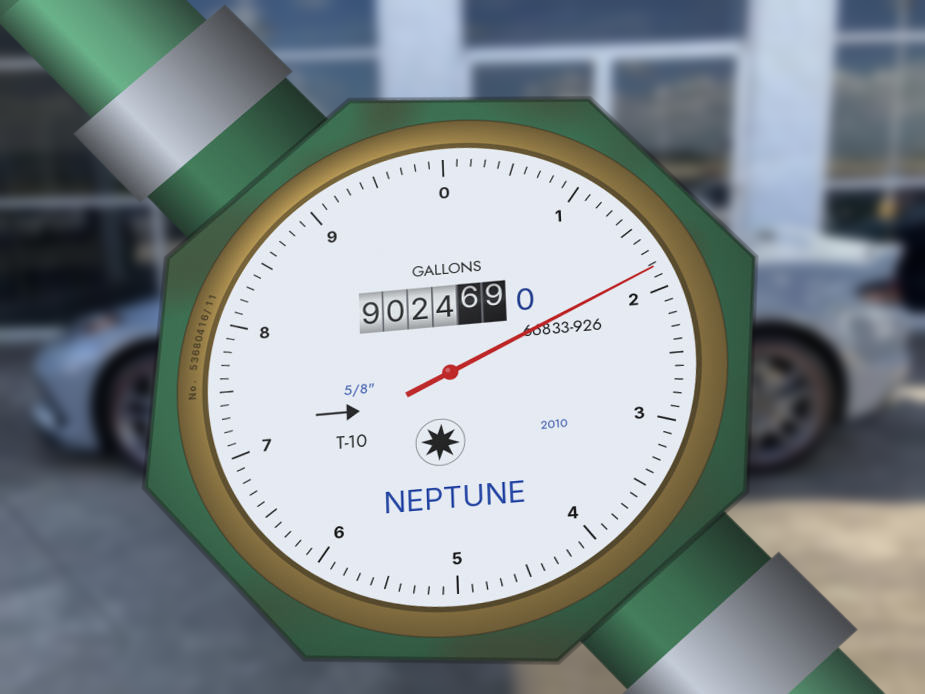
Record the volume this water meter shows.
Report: 9024691.8 gal
